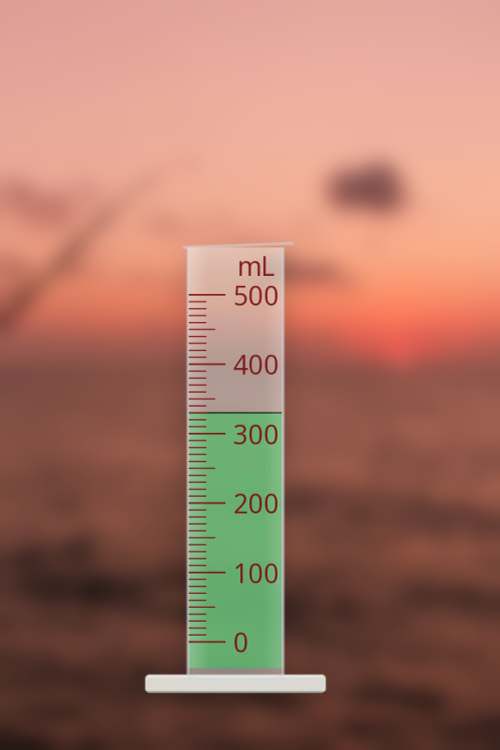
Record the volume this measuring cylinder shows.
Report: 330 mL
